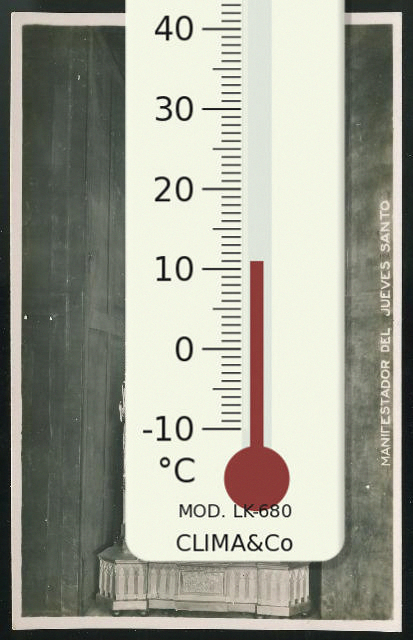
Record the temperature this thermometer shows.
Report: 11 °C
